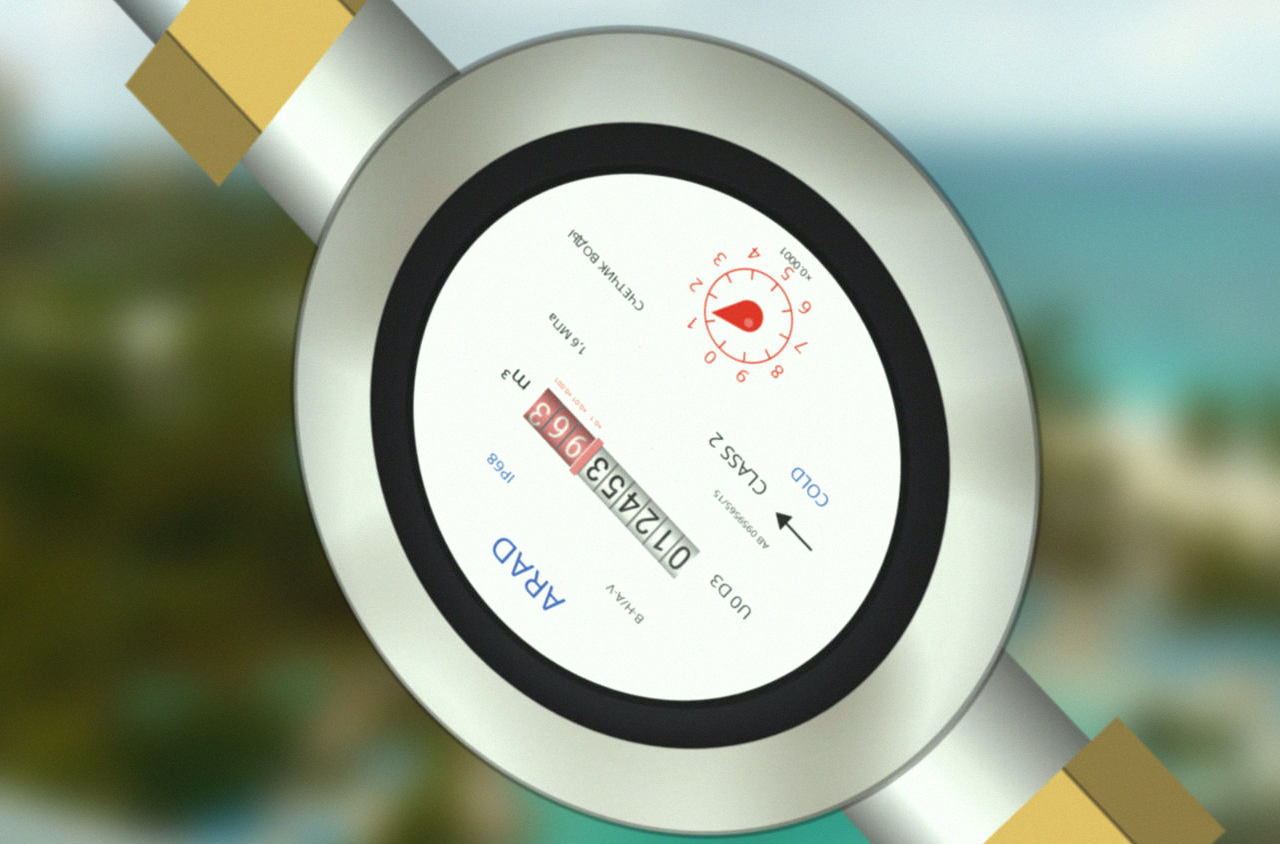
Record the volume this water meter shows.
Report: 12453.9631 m³
